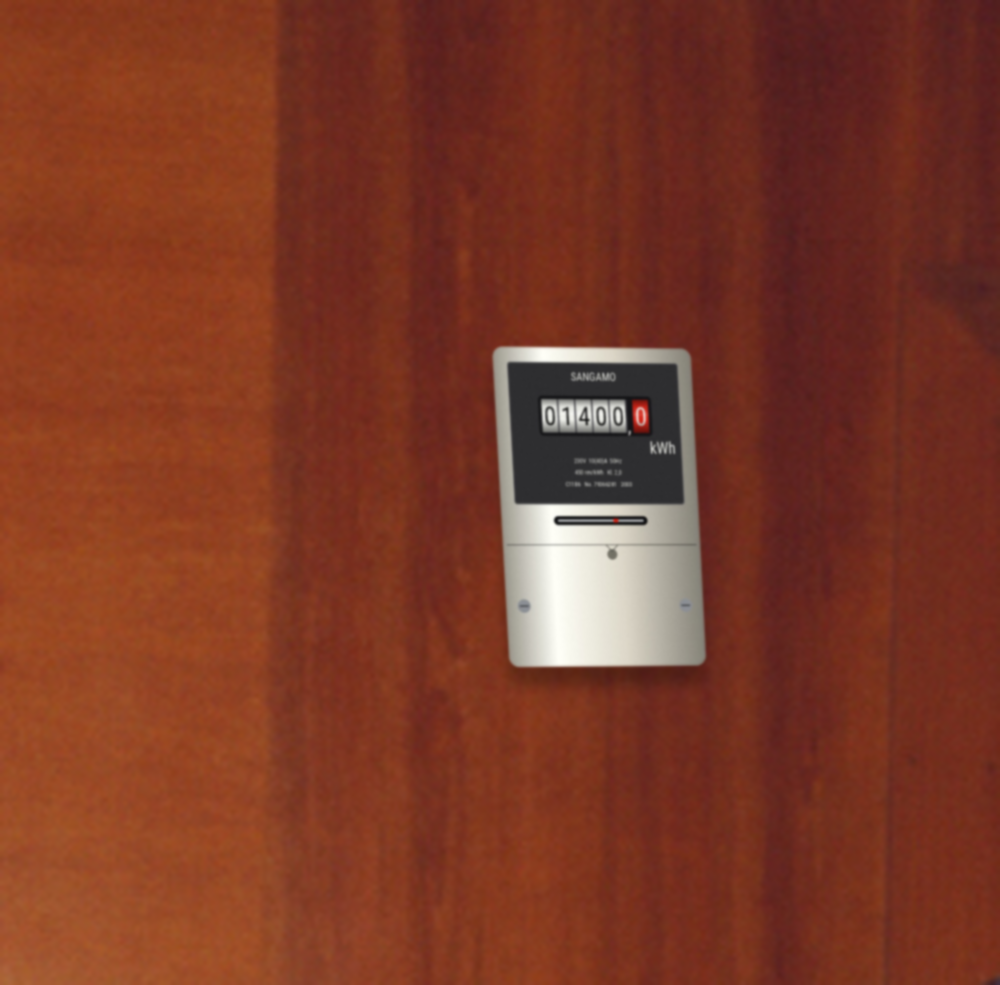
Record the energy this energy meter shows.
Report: 1400.0 kWh
